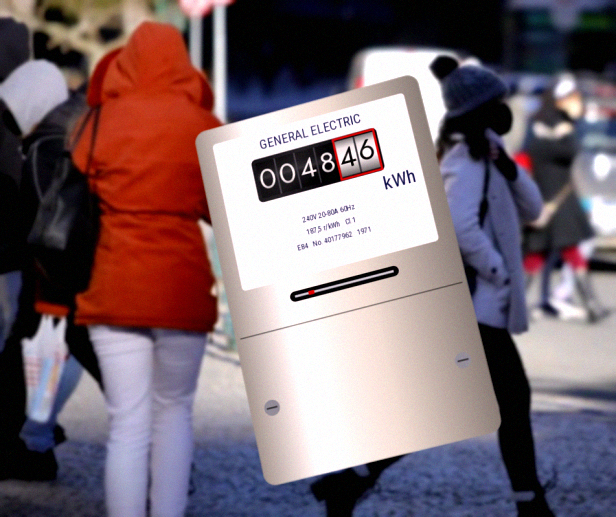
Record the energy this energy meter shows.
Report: 48.46 kWh
